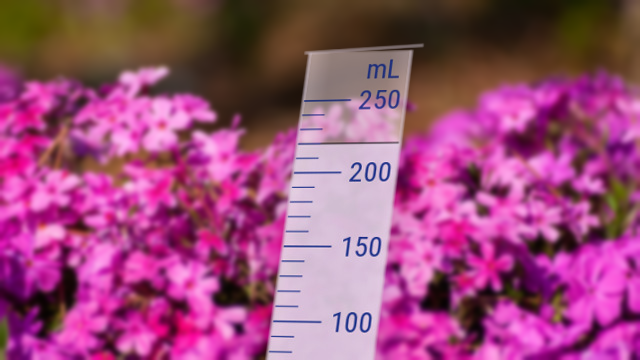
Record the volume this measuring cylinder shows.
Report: 220 mL
